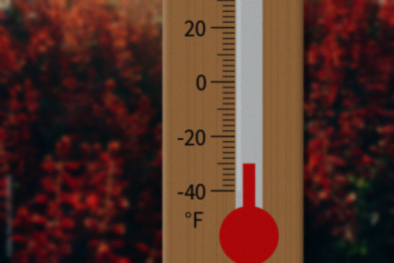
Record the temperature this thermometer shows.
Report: -30 °F
